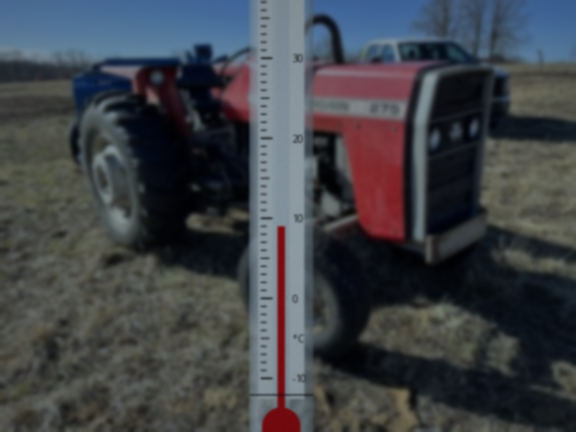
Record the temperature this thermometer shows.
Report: 9 °C
